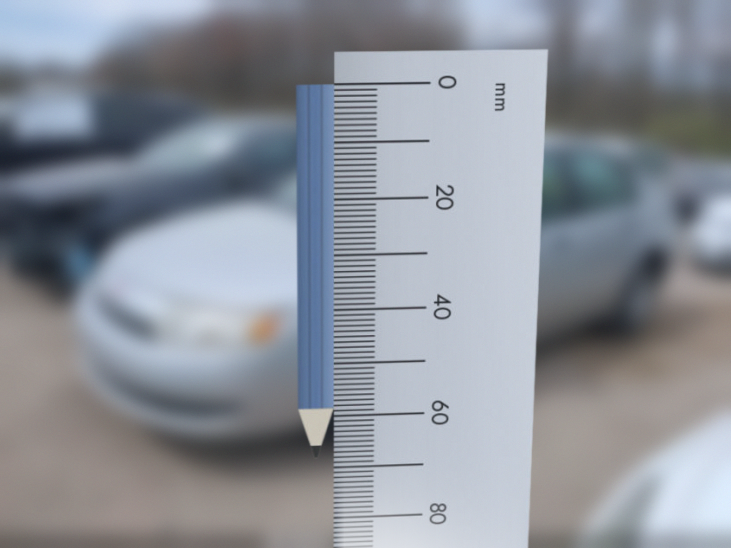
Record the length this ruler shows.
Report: 68 mm
